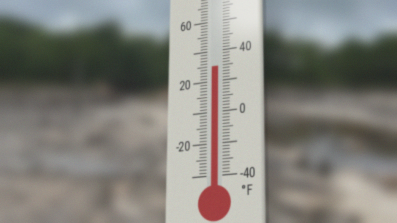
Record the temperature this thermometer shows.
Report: 30 °F
